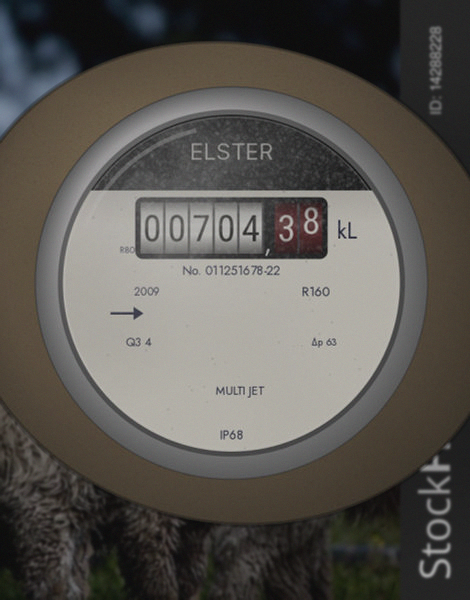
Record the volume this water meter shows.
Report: 704.38 kL
